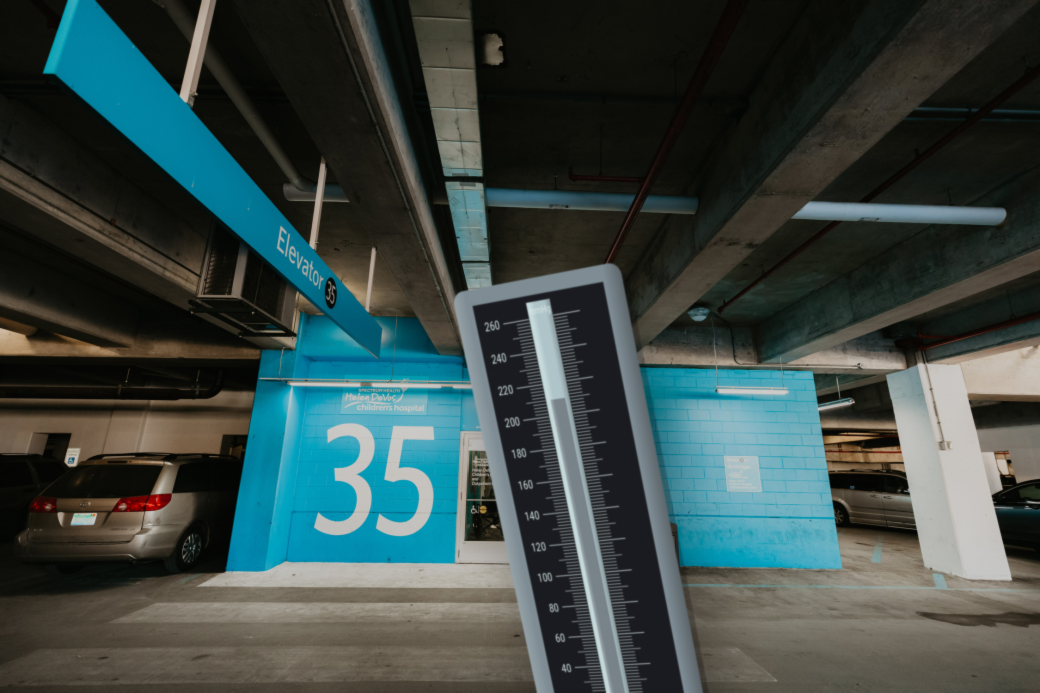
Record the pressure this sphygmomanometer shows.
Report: 210 mmHg
